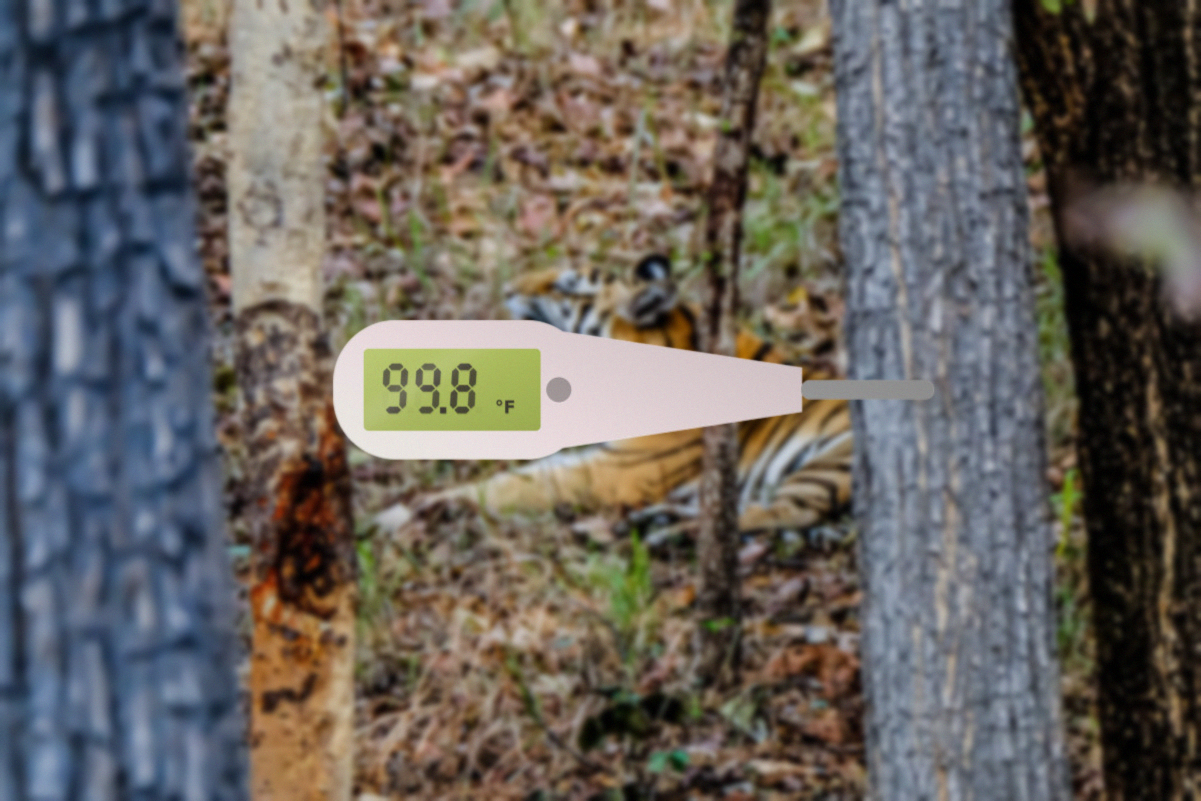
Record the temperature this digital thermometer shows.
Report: 99.8 °F
